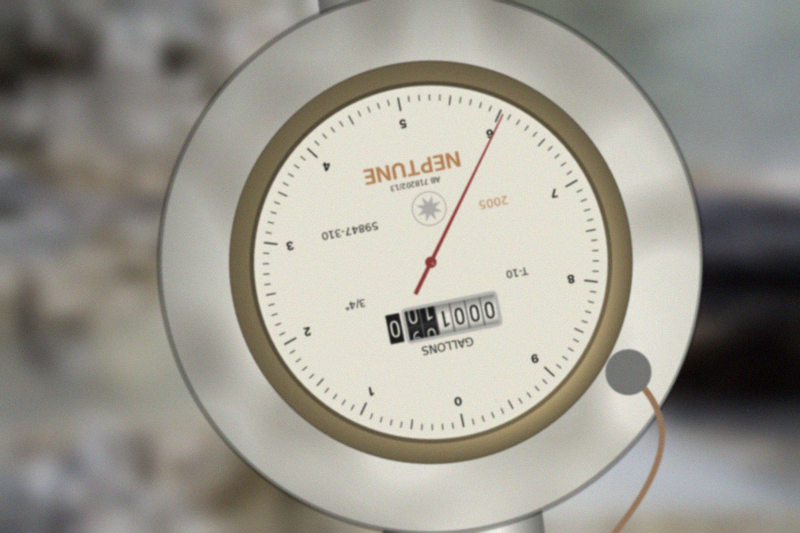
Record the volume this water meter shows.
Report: 1096.0 gal
